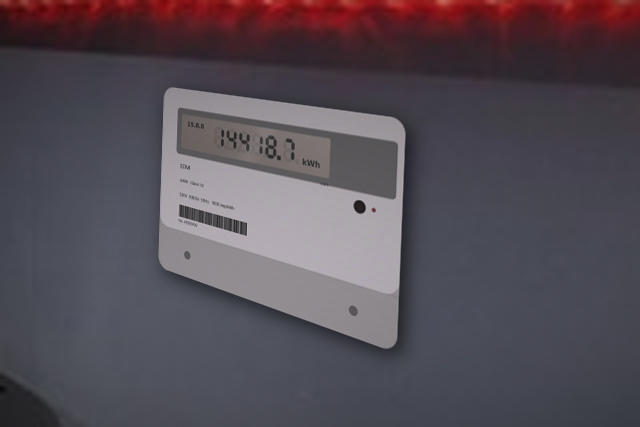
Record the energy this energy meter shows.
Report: 14418.7 kWh
